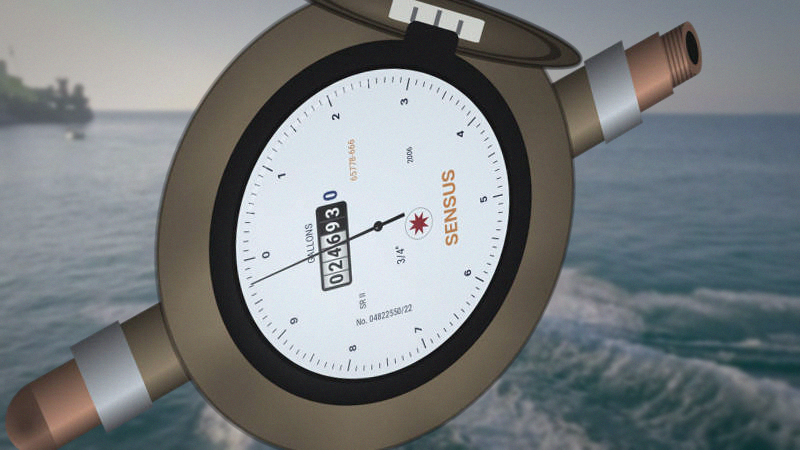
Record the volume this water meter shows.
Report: 246929.7 gal
